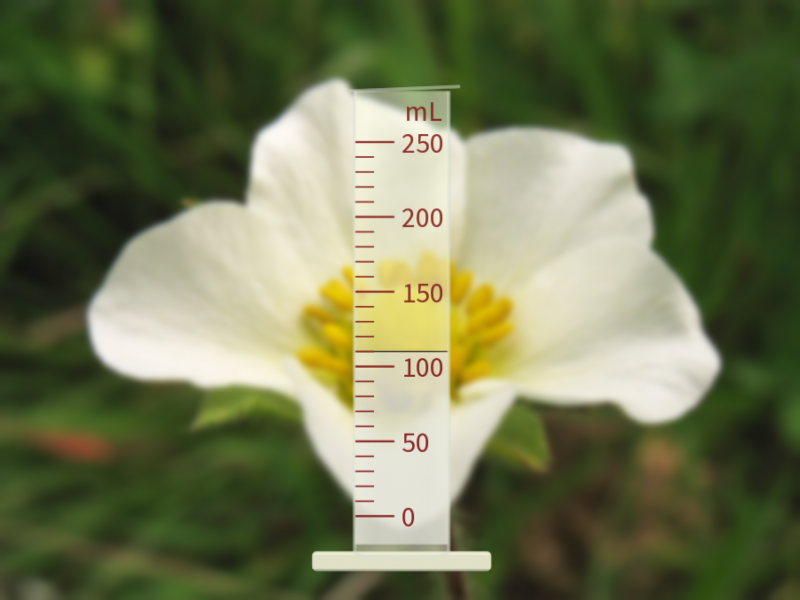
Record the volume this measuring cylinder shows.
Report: 110 mL
